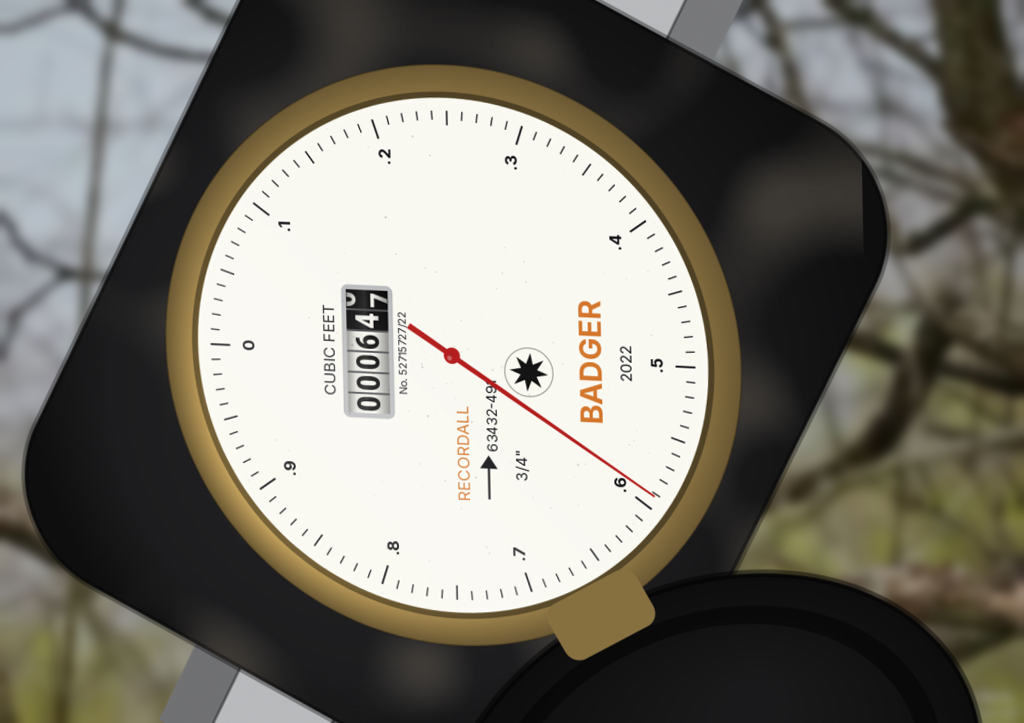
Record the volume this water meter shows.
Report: 646.59 ft³
